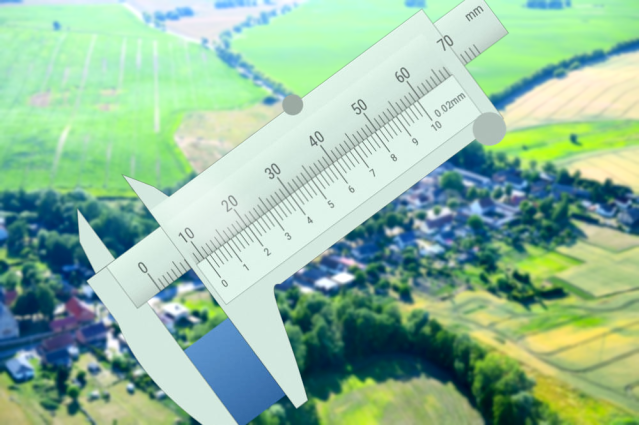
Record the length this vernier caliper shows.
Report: 10.4 mm
